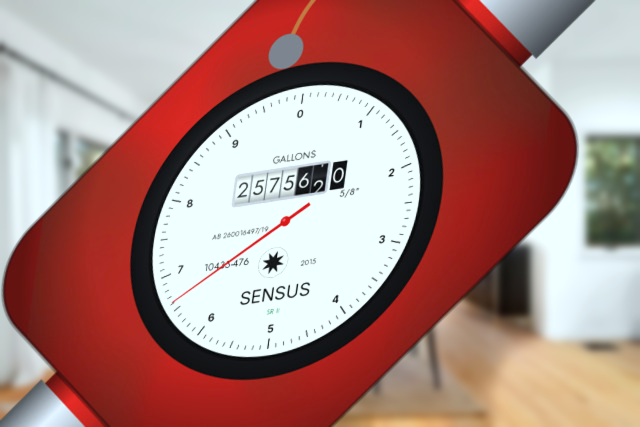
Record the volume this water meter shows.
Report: 2575616.6 gal
